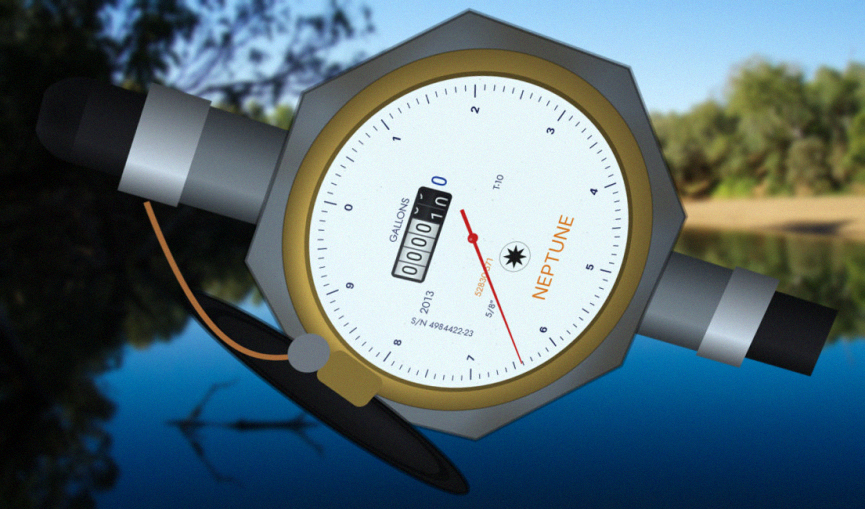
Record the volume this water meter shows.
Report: 96.4 gal
